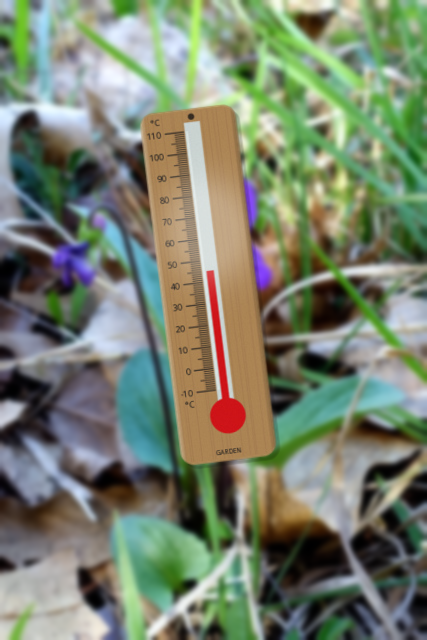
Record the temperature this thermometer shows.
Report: 45 °C
